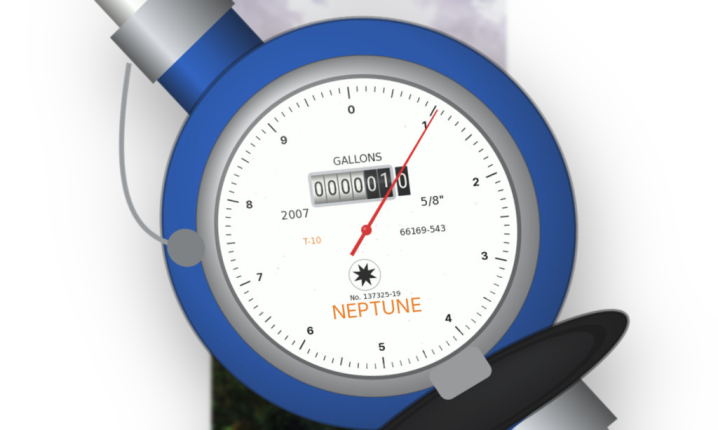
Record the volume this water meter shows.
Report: 11.0 gal
